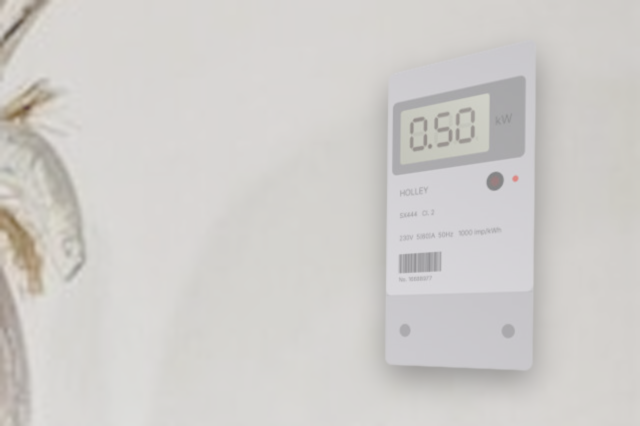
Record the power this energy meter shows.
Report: 0.50 kW
